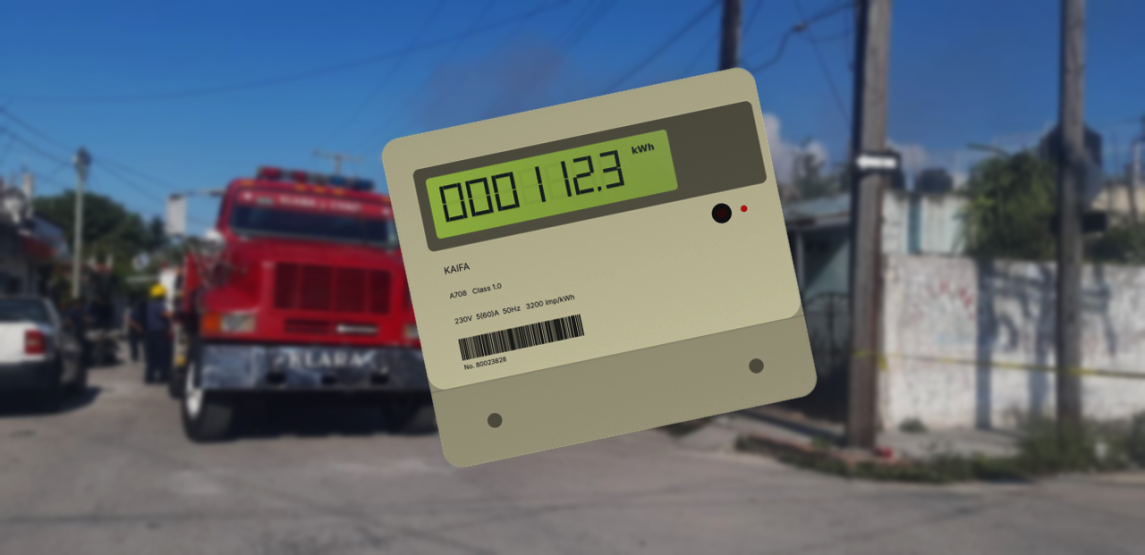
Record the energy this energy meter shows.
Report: 112.3 kWh
